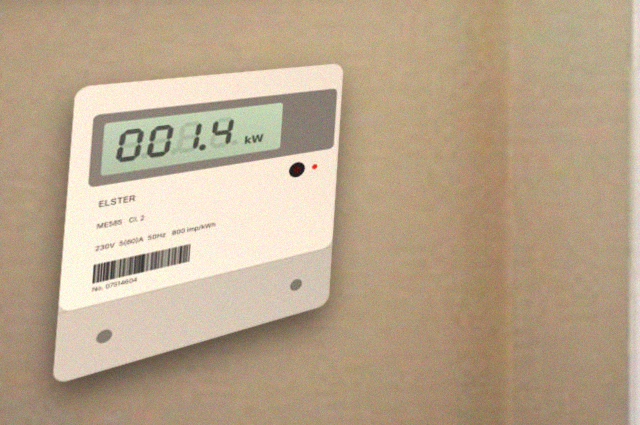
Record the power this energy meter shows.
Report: 1.4 kW
